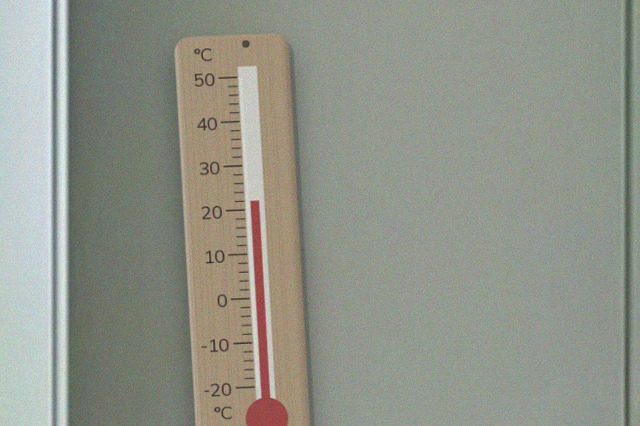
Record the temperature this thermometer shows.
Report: 22 °C
